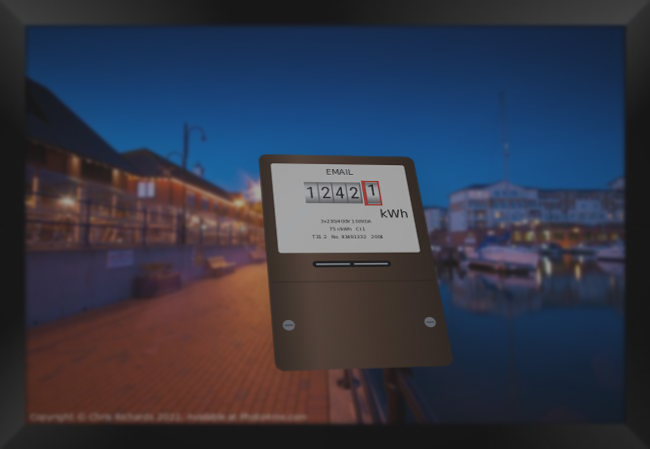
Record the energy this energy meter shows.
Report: 1242.1 kWh
